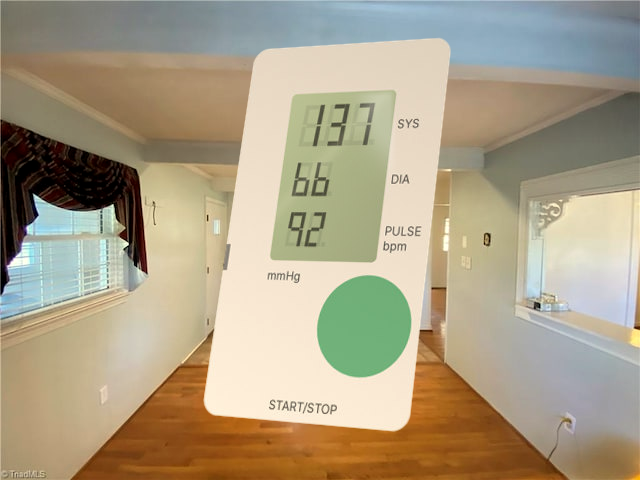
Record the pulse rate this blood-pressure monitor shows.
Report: 92 bpm
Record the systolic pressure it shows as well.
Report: 137 mmHg
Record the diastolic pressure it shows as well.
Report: 66 mmHg
